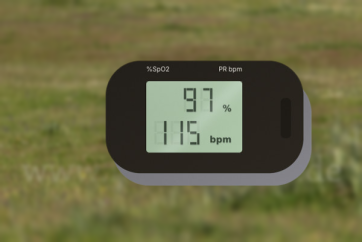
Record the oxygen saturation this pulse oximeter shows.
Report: 97 %
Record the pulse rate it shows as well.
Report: 115 bpm
